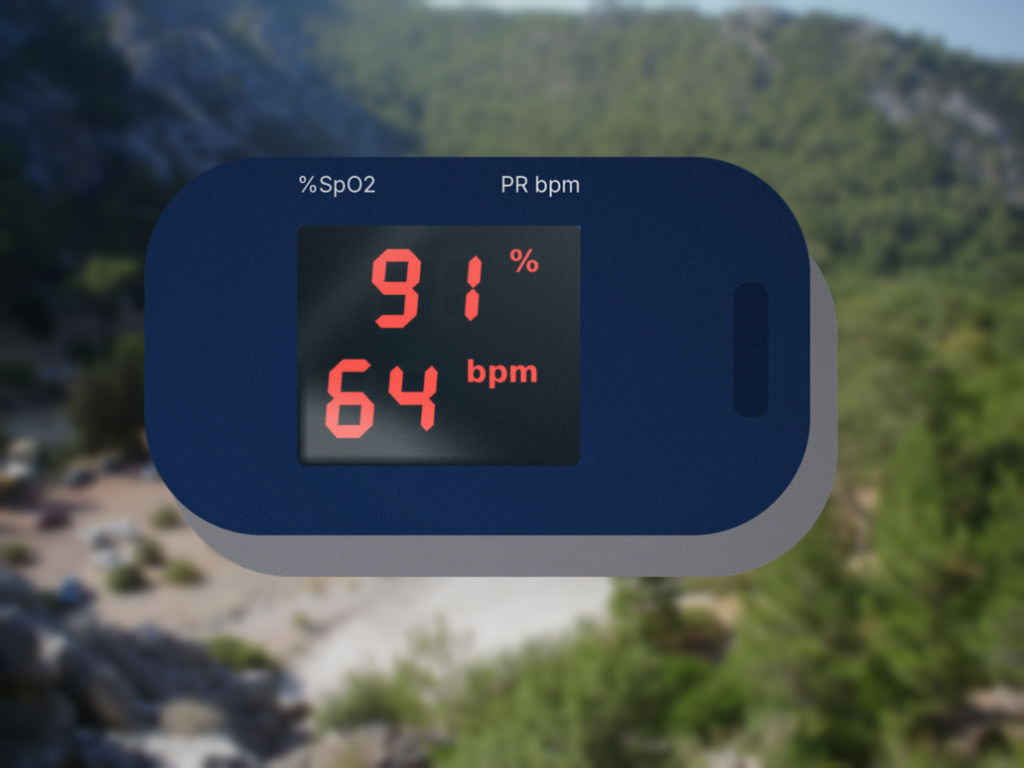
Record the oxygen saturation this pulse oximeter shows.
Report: 91 %
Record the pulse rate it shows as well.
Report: 64 bpm
